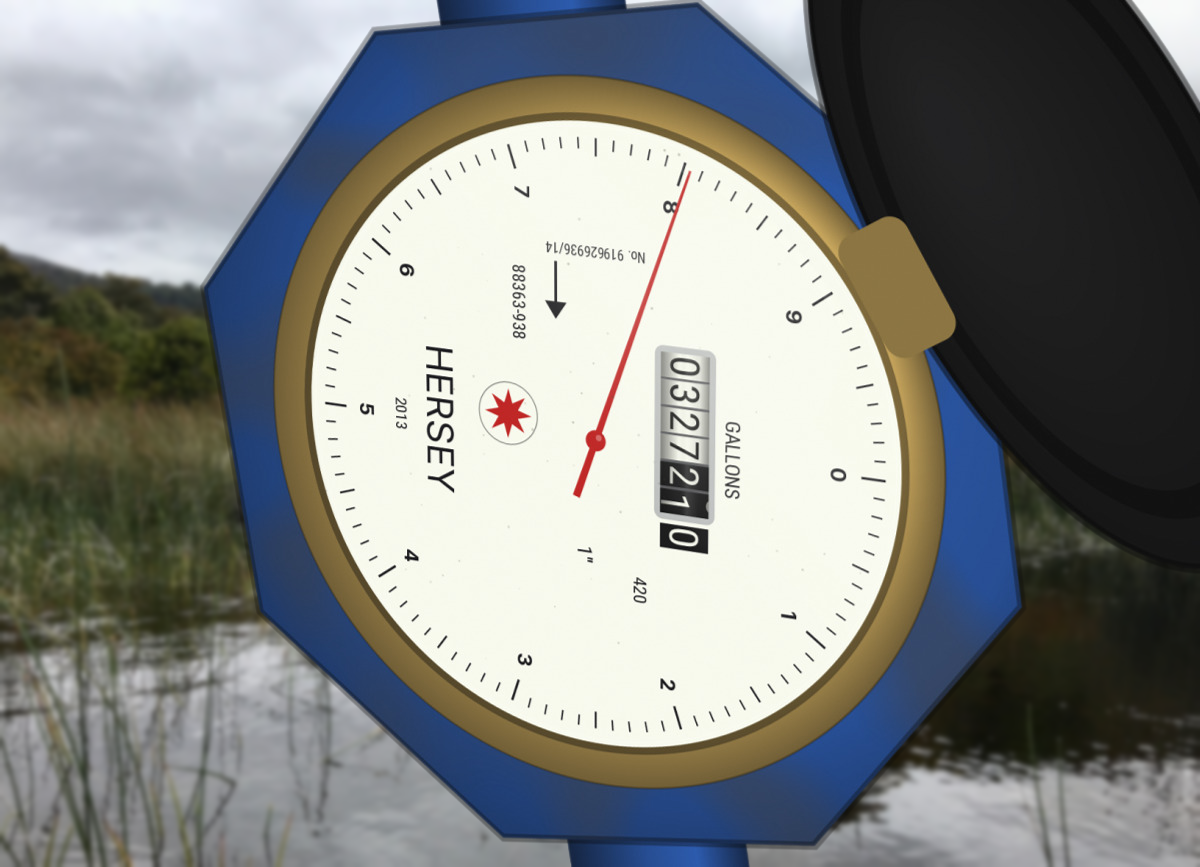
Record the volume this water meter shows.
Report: 327208.0 gal
